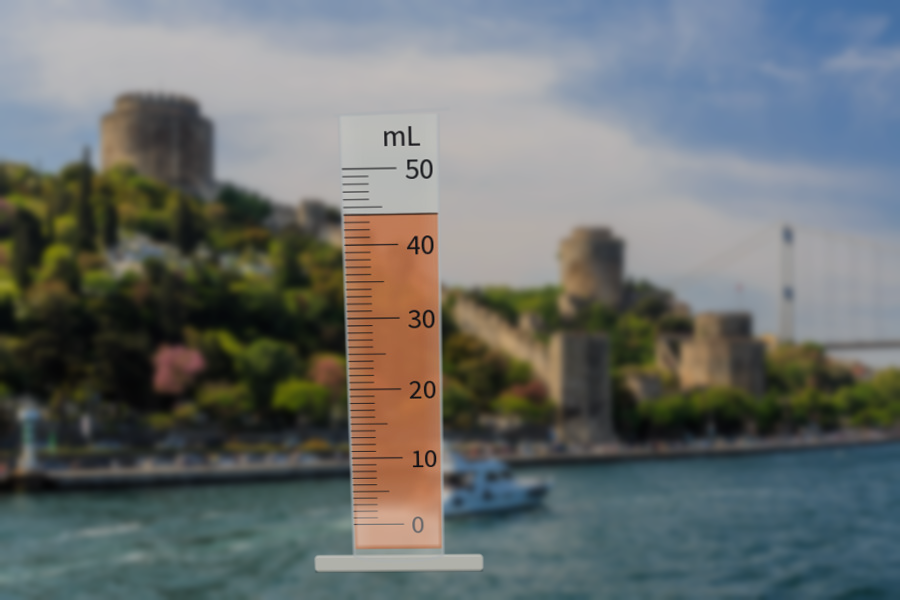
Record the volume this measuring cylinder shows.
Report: 44 mL
